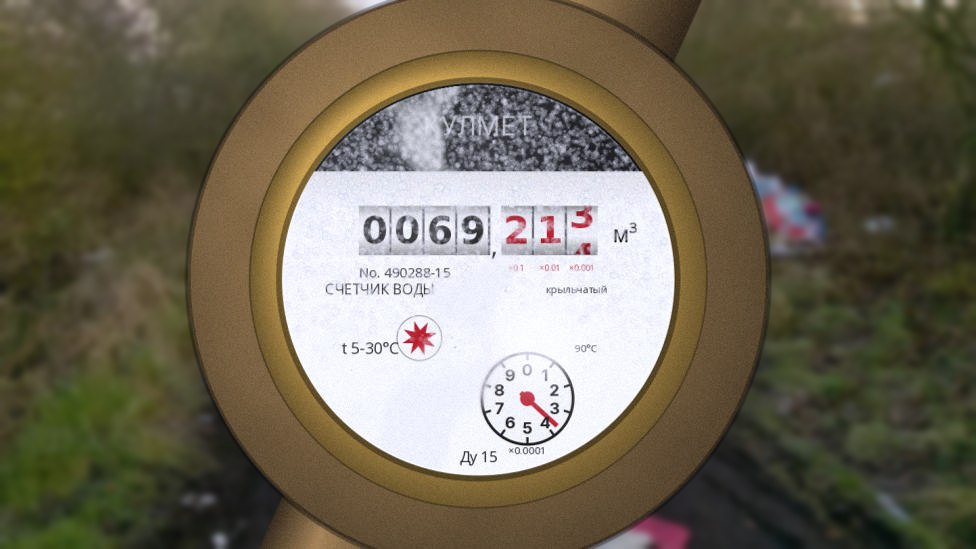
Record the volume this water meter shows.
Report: 69.2133 m³
